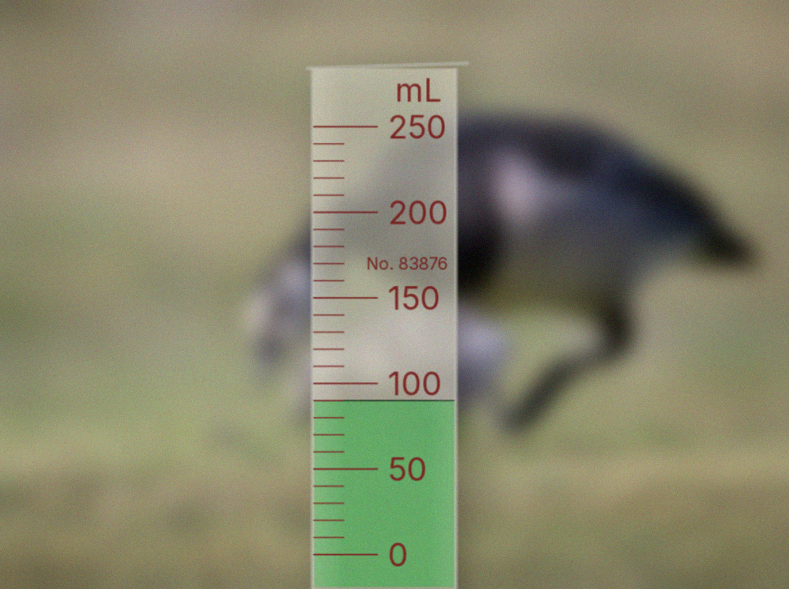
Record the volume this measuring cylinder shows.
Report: 90 mL
